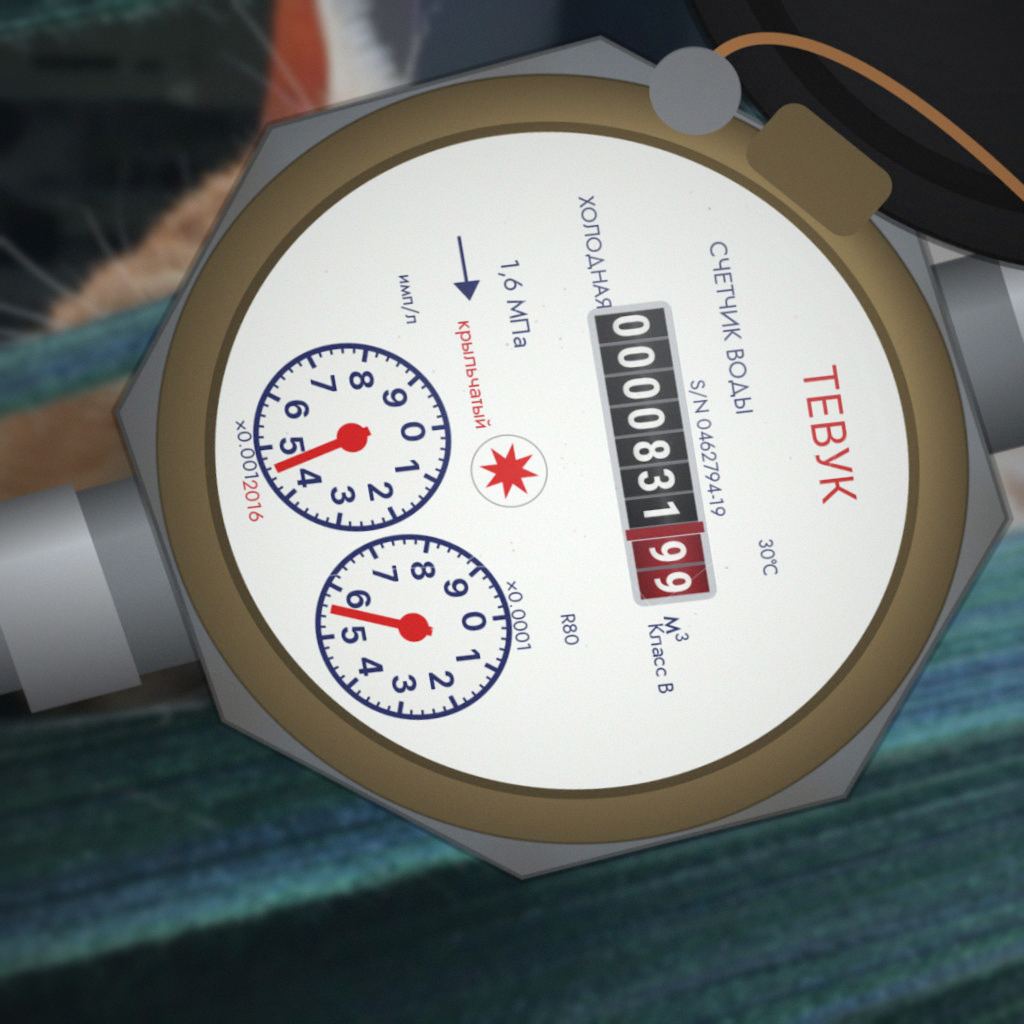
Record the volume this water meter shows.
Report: 831.9945 m³
